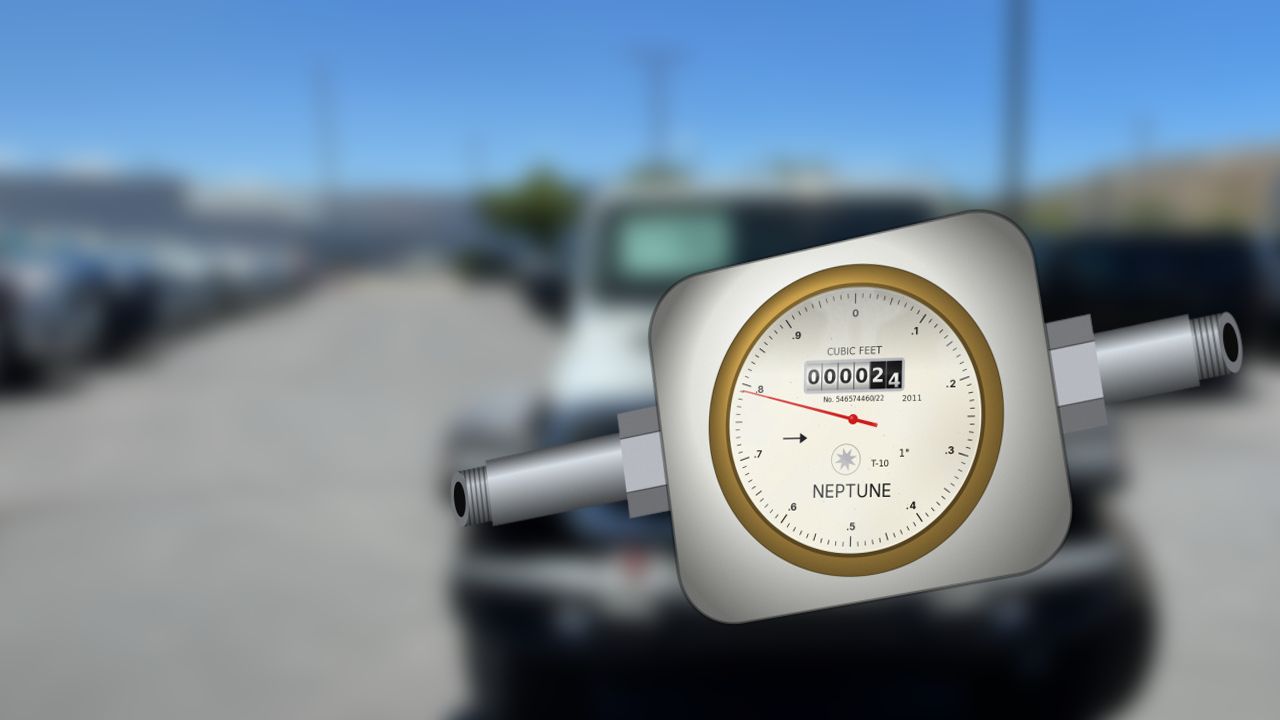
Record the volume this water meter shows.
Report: 23.79 ft³
